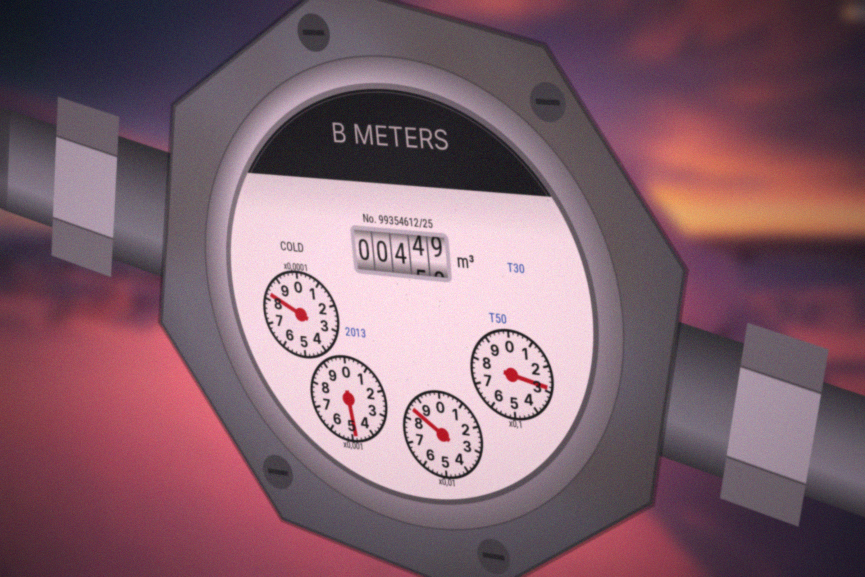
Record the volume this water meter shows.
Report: 449.2848 m³
